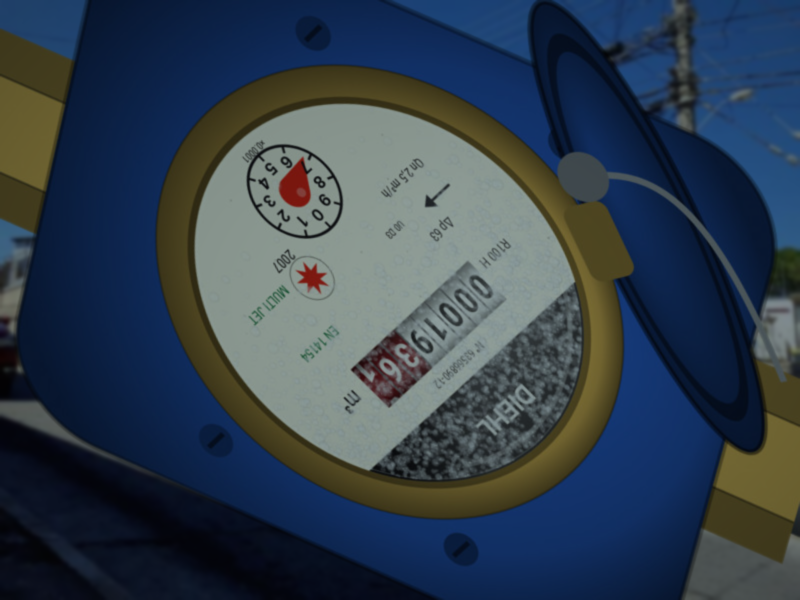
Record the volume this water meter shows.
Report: 19.3606 m³
